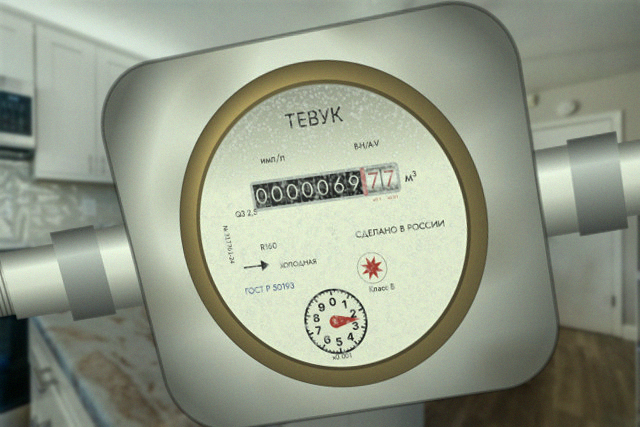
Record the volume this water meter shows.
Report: 69.772 m³
